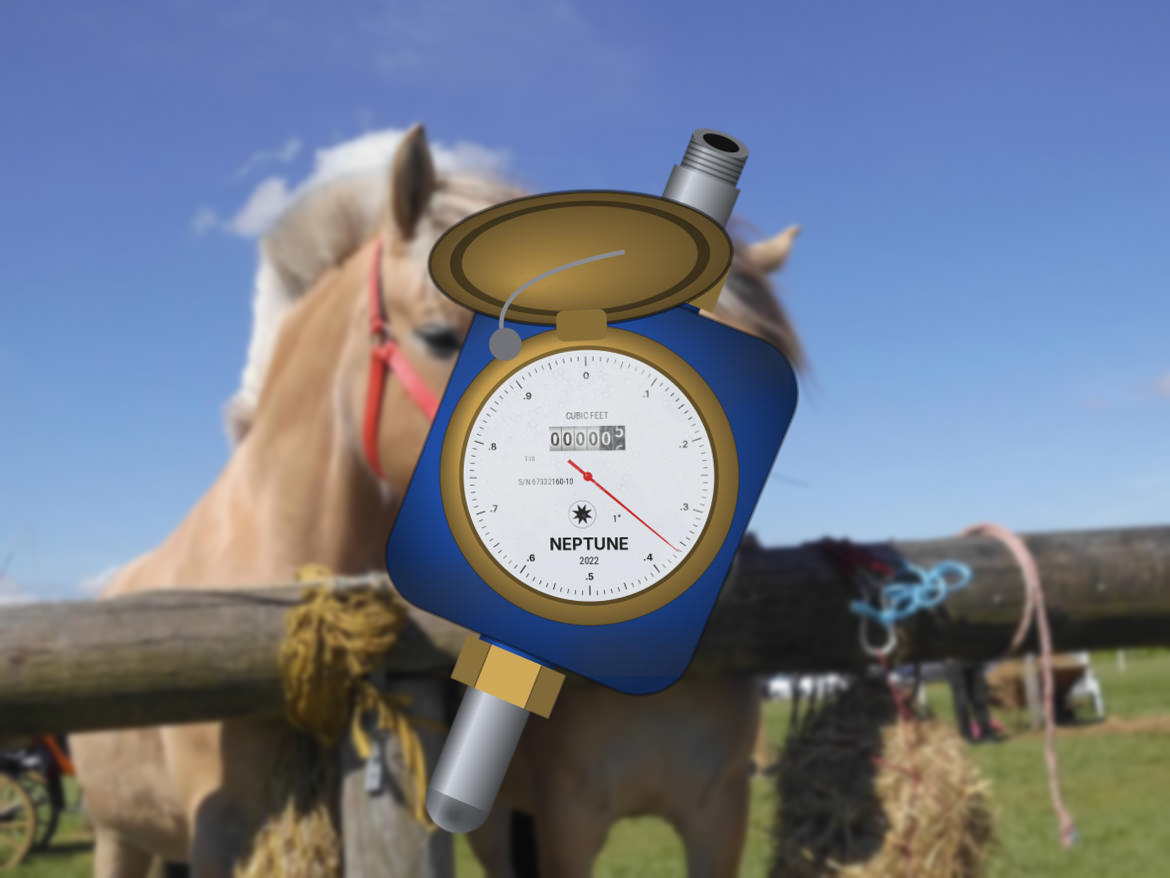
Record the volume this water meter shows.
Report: 5.36 ft³
